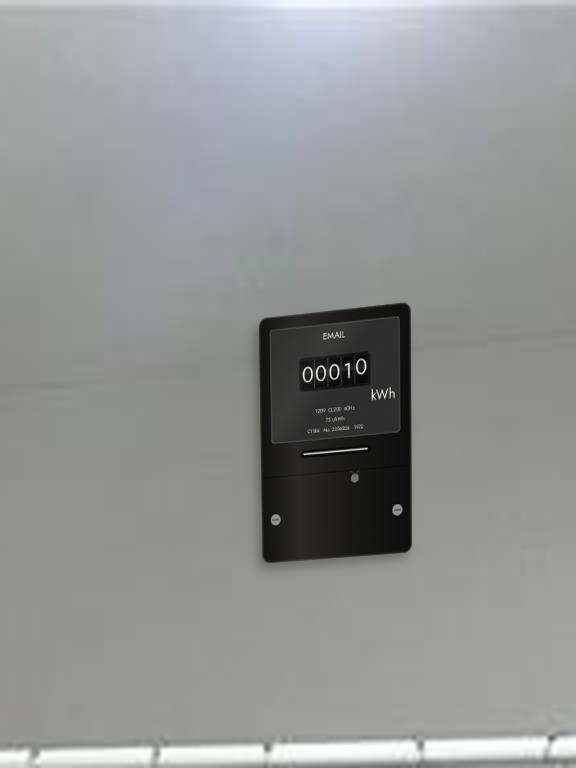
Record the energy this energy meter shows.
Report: 10 kWh
